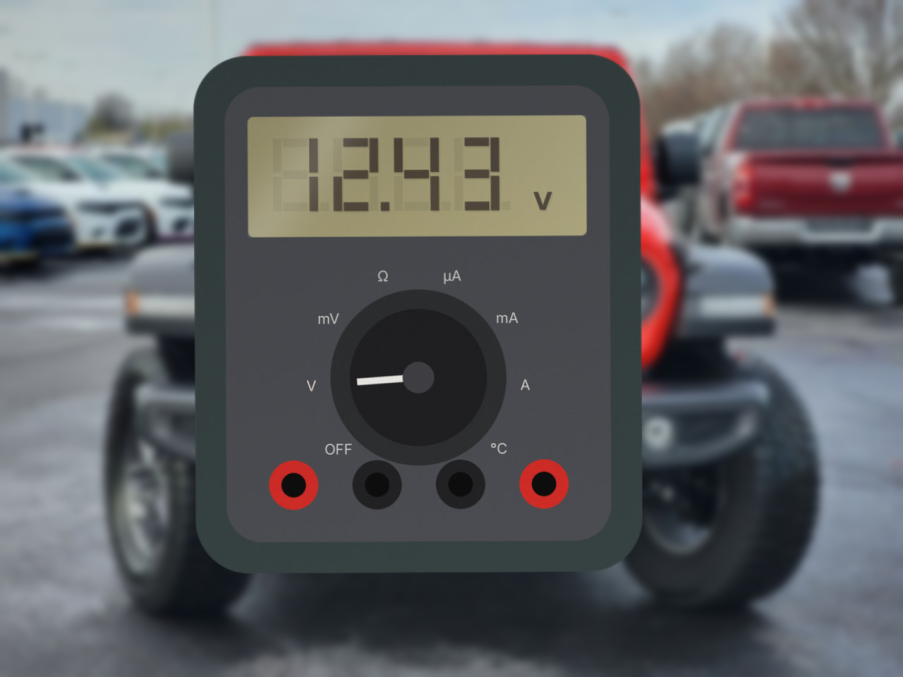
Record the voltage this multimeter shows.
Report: 12.43 V
